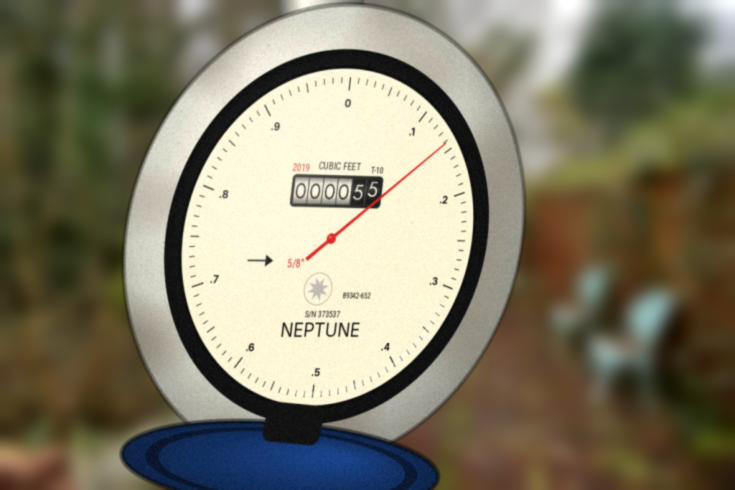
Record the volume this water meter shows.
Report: 55.14 ft³
